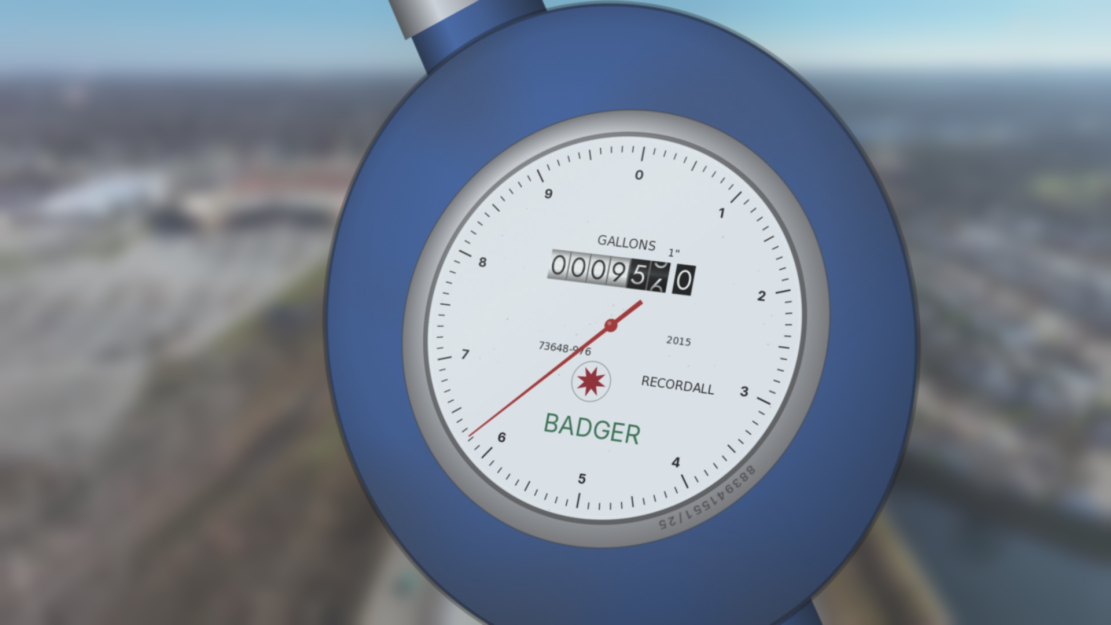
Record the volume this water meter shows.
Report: 9556.2 gal
